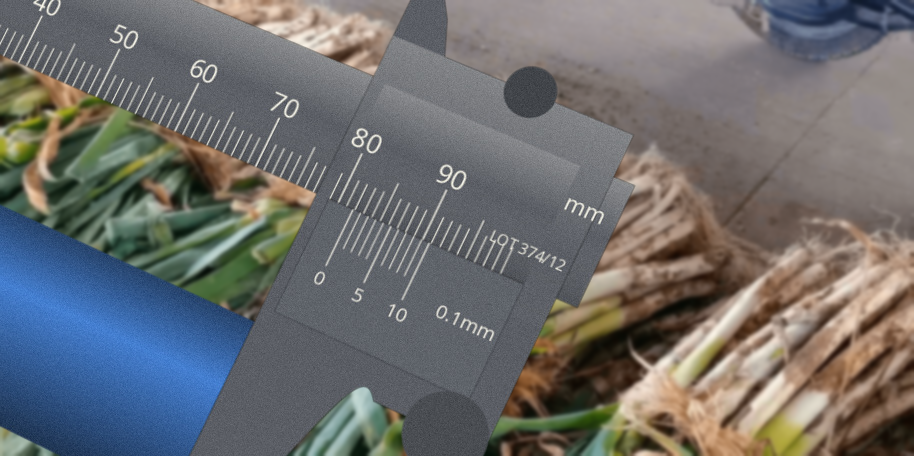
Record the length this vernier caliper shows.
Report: 81.8 mm
